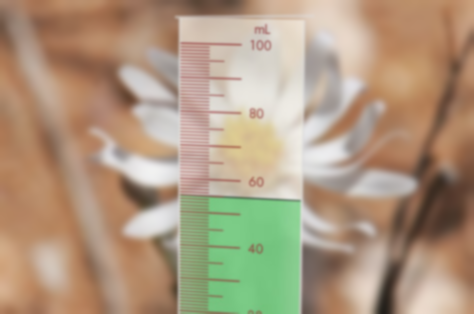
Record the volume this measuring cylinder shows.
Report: 55 mL
